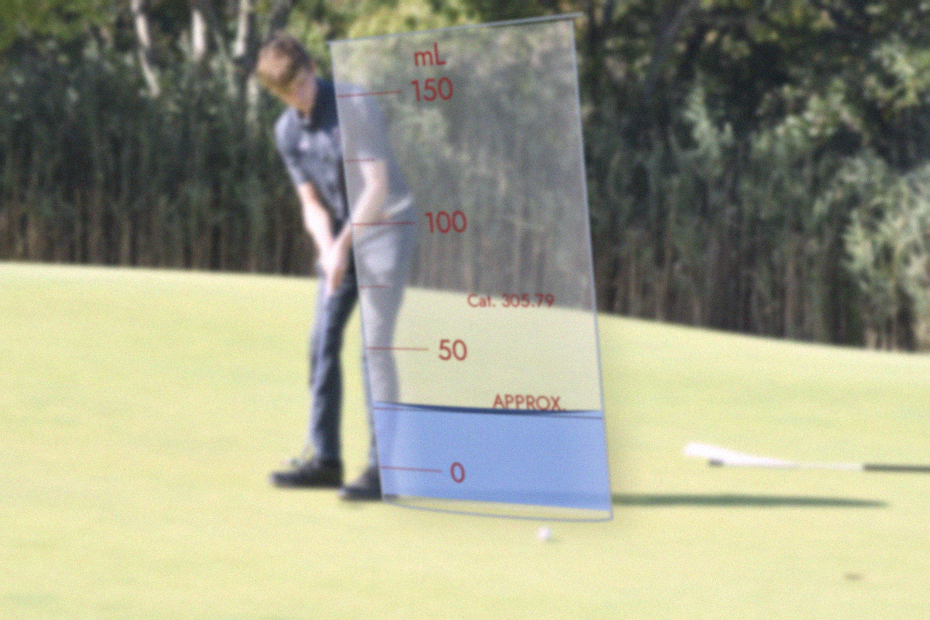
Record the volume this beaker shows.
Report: 25 mL
